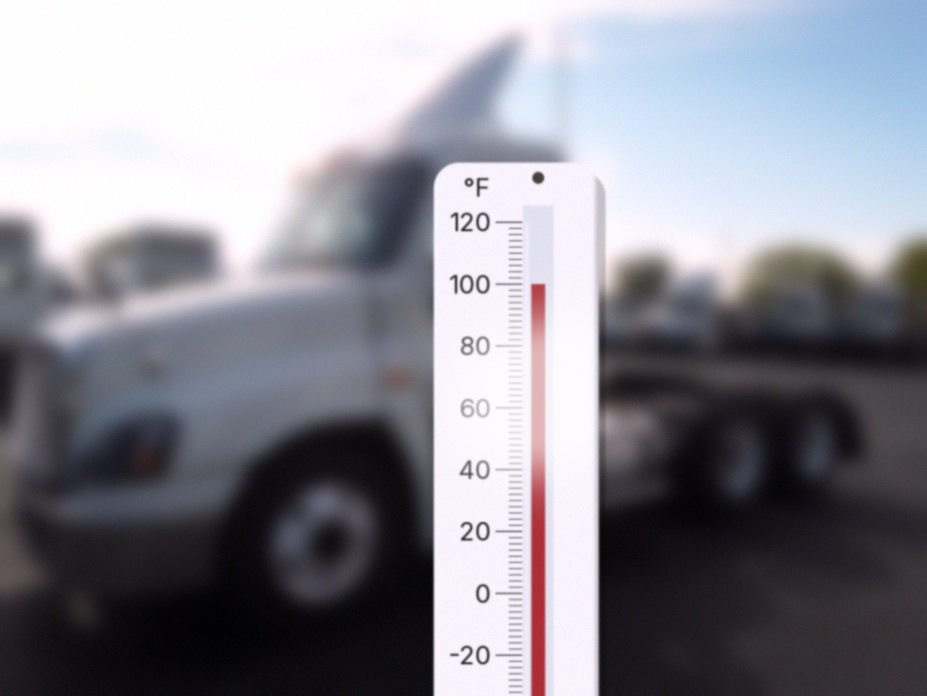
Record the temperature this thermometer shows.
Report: 100 °F
